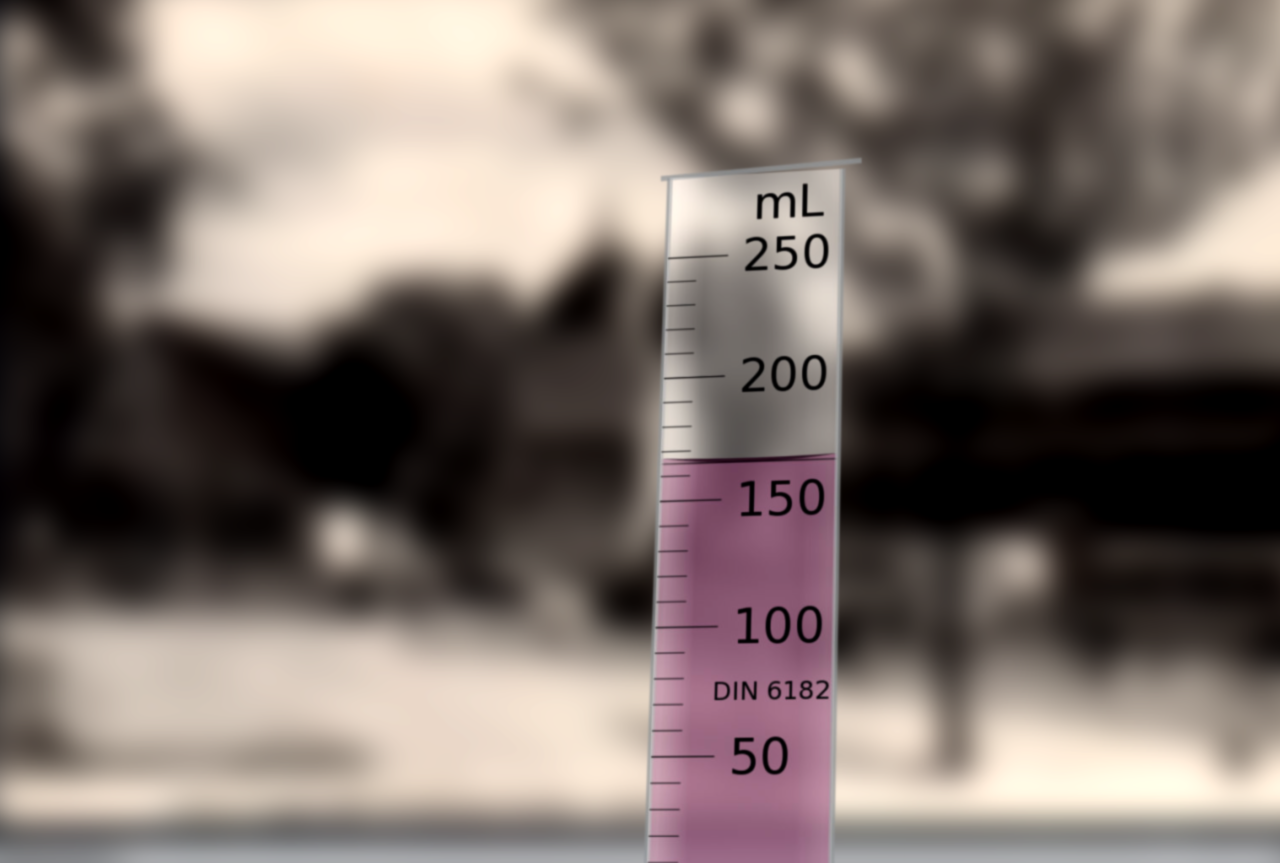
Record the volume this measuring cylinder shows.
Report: 165 mL
